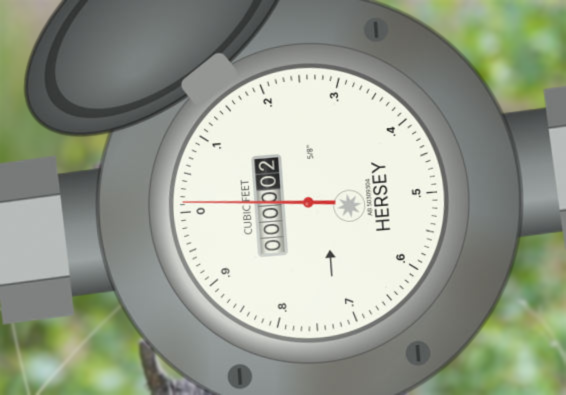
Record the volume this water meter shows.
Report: 2.01 ft³
